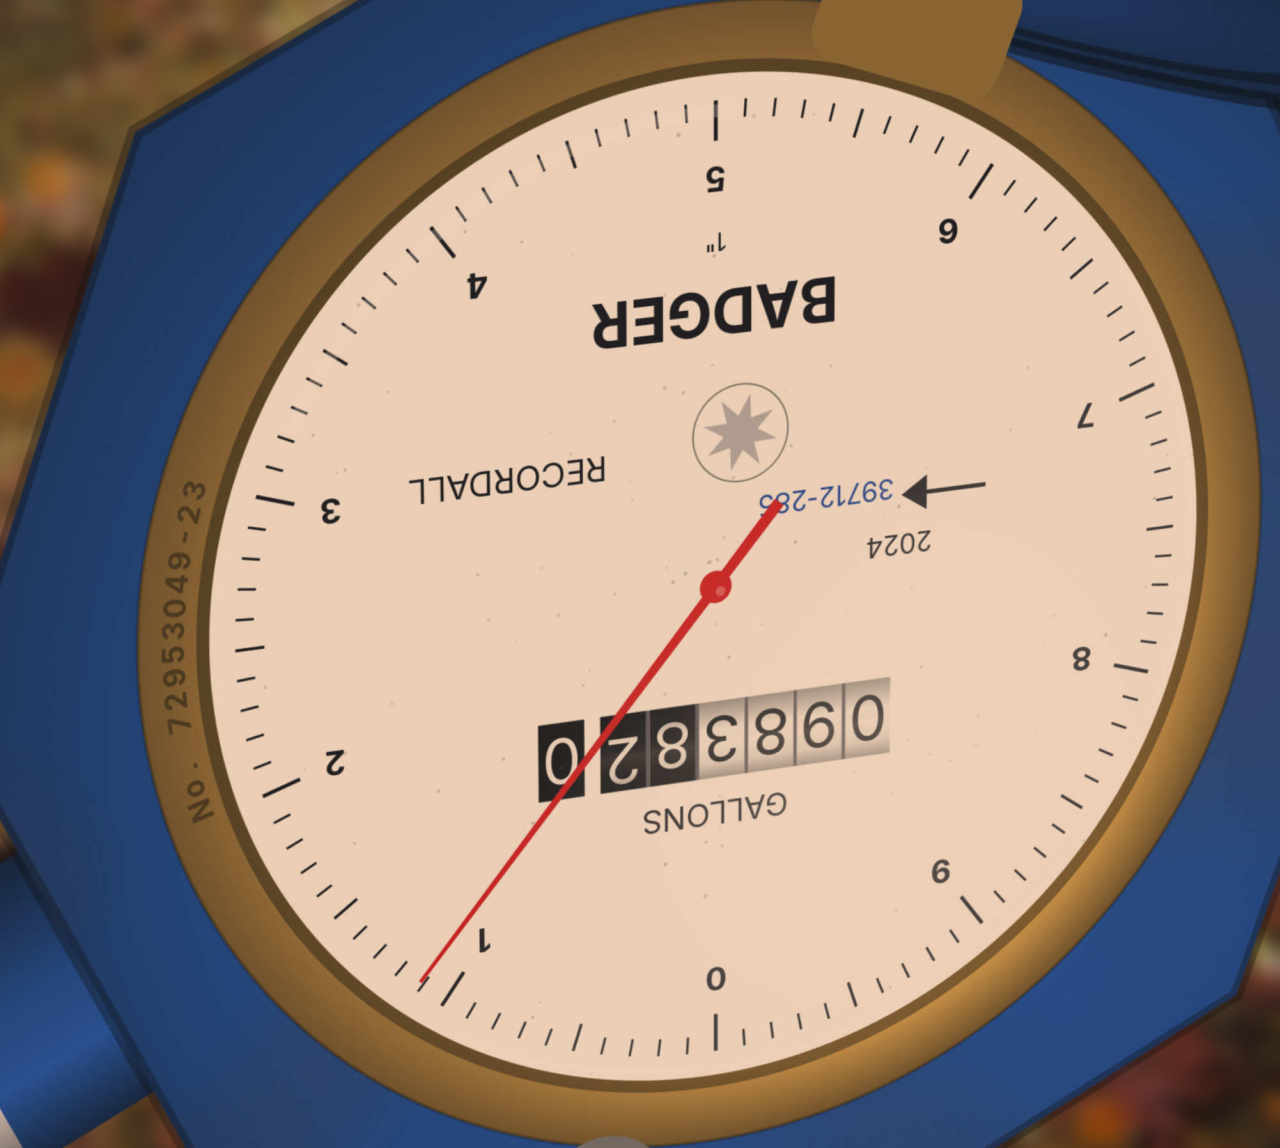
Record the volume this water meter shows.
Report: 983821.1 gal
